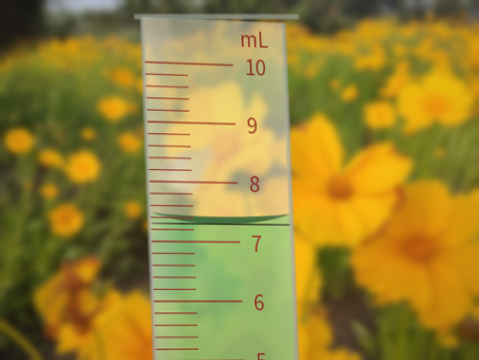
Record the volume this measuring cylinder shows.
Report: 7.3 mL
